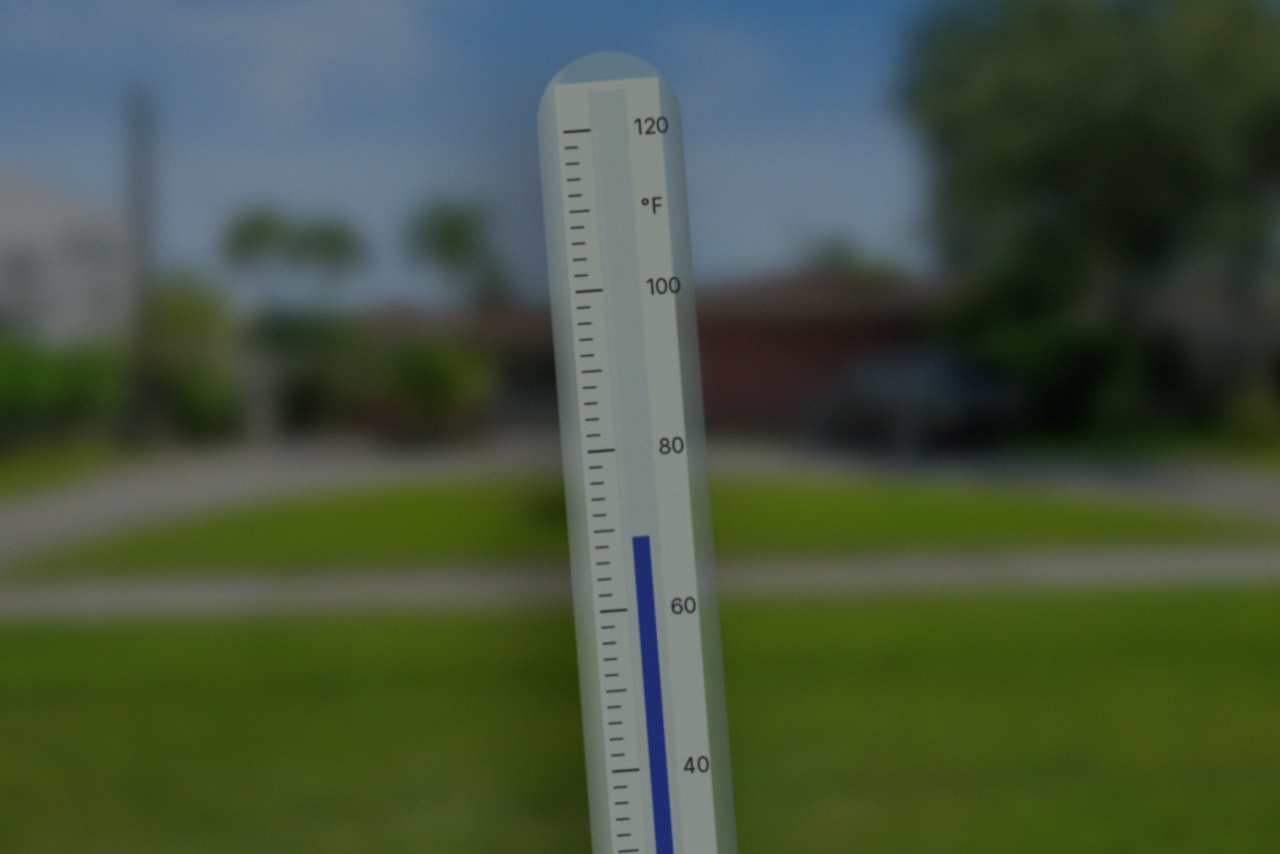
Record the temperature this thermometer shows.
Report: 69 °F
